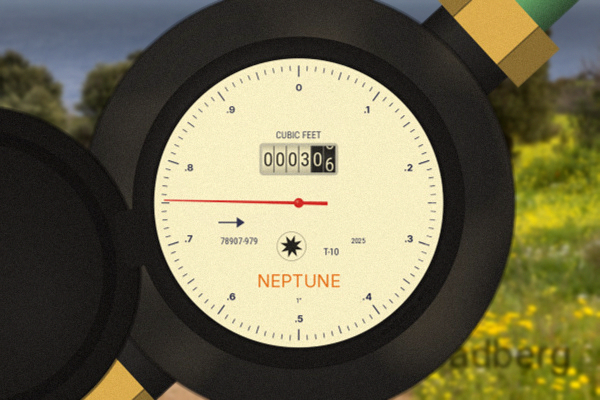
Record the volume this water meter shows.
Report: 305.75 ft³
